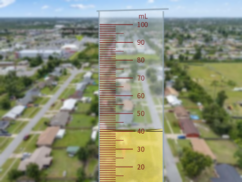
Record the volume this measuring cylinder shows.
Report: 40 mL
